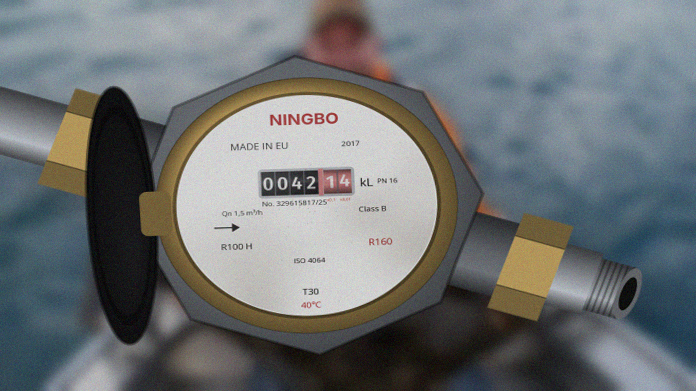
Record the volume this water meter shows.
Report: 42.14 kL
